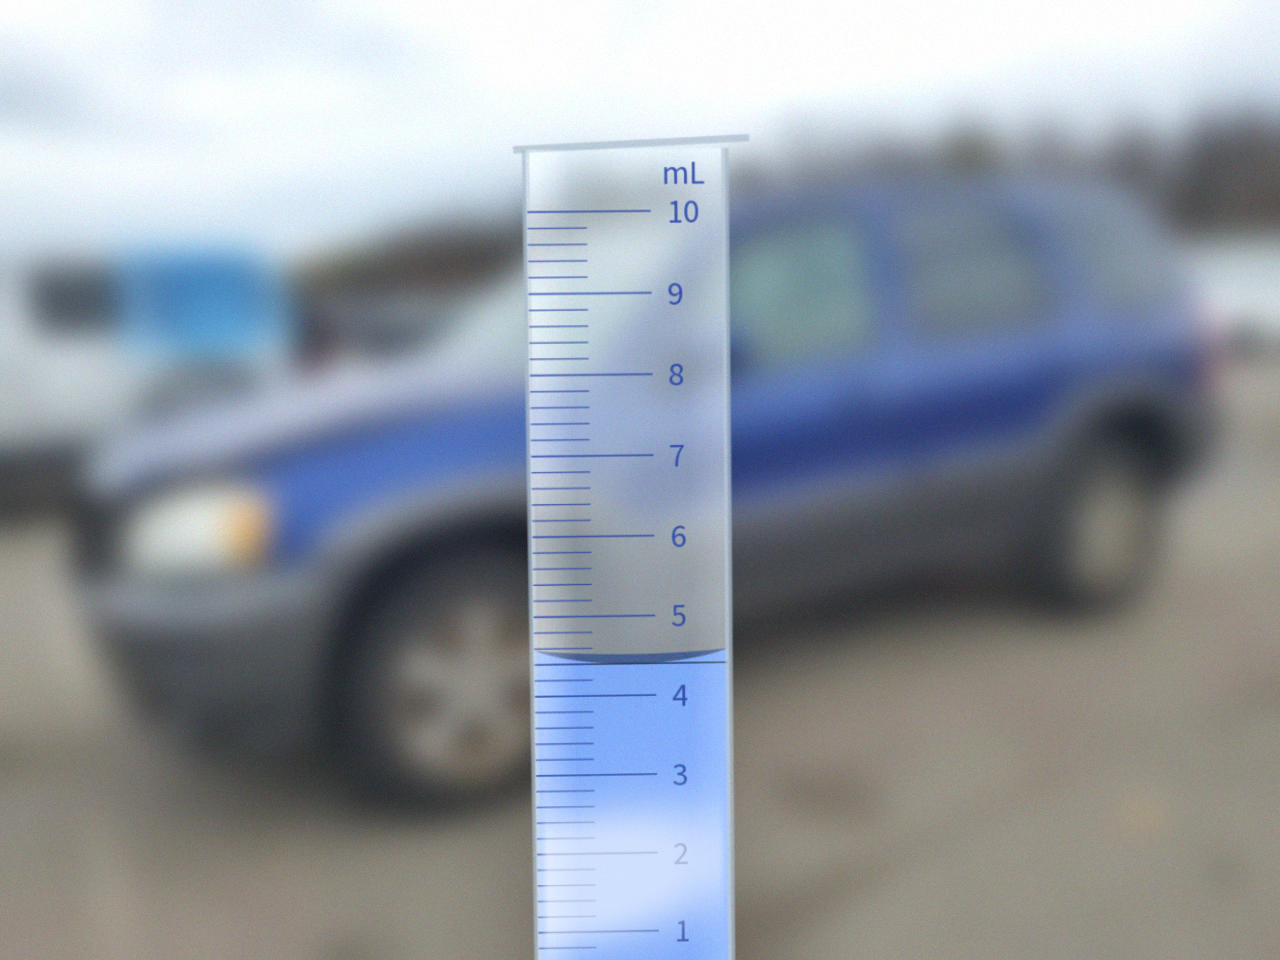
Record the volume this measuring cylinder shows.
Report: 4.4 mL
